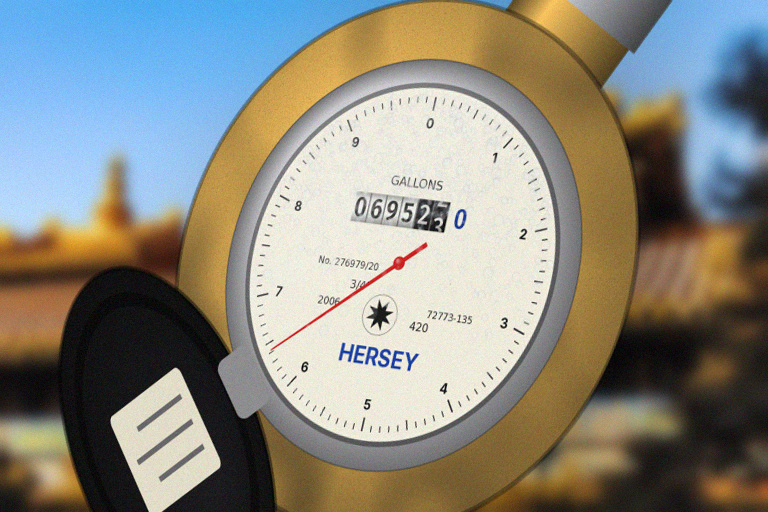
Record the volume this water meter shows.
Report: 695226.4 gal
